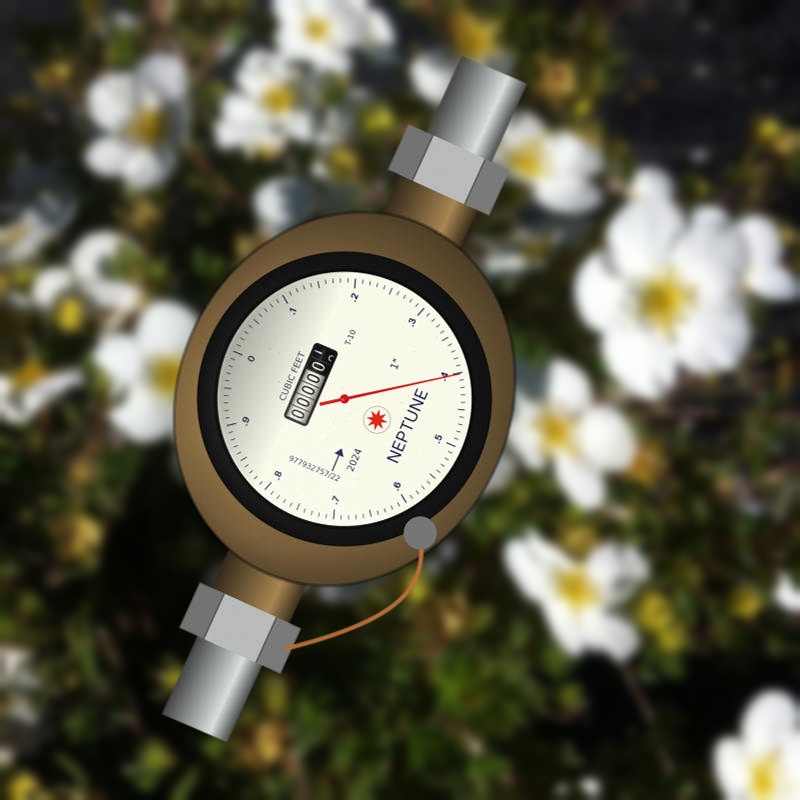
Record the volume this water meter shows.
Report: 1.40 ft³
